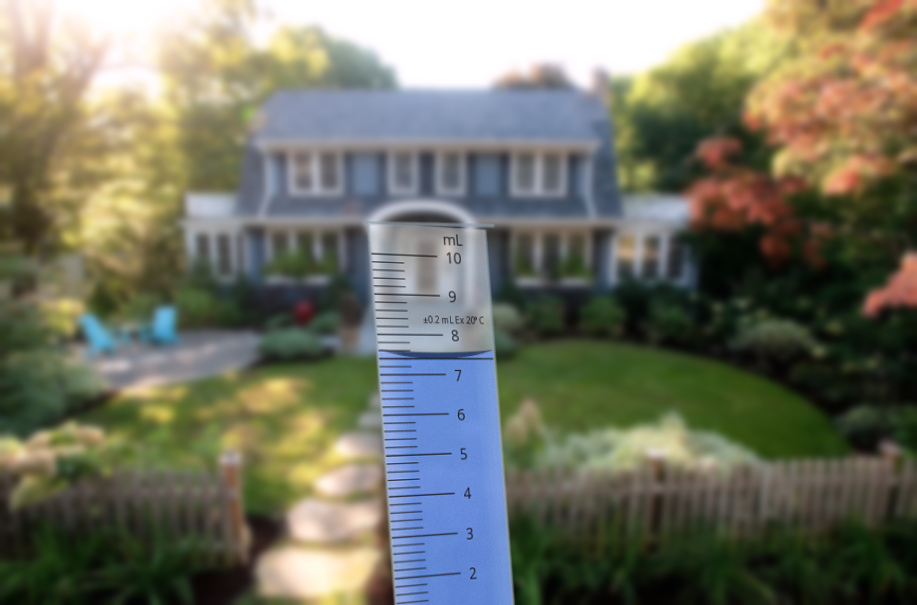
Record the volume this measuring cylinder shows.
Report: 7.4 mL
